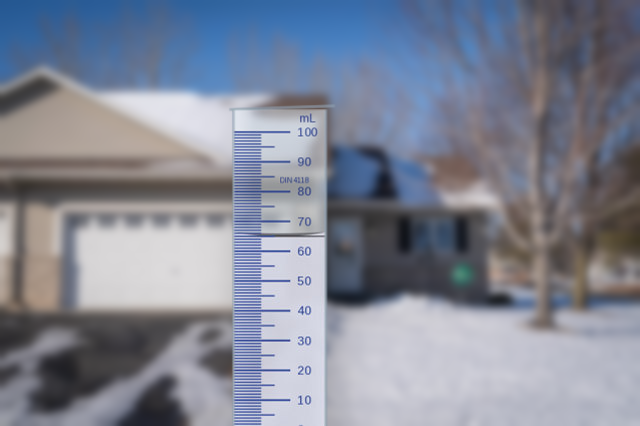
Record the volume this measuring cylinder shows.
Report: 65 mL
